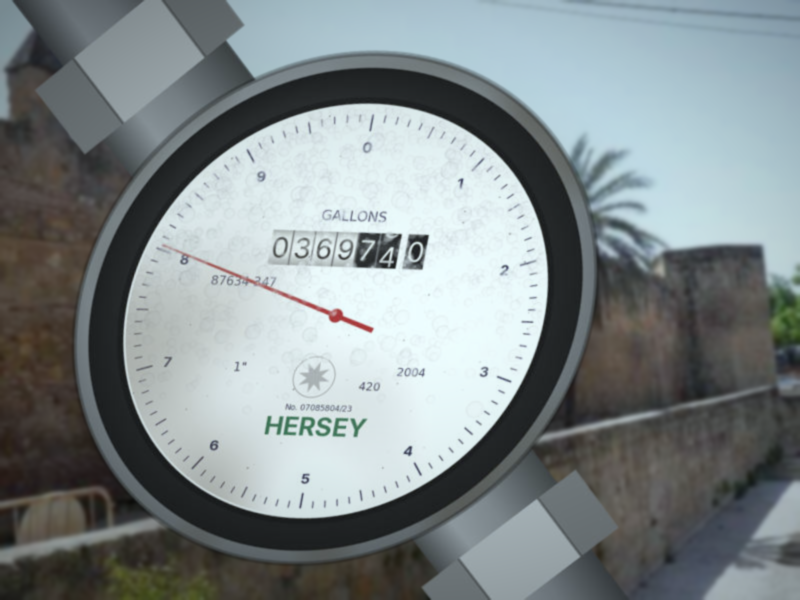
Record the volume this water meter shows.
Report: 369738.0 gal
